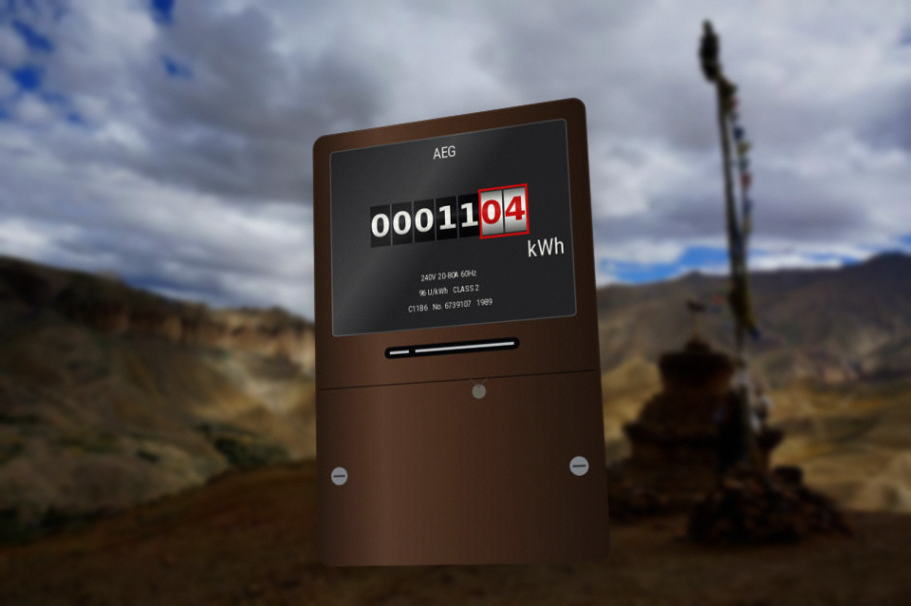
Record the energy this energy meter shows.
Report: 11.04 kWh
